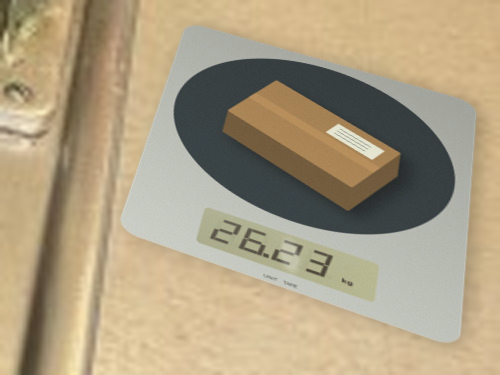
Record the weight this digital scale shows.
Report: 26.23 kg
